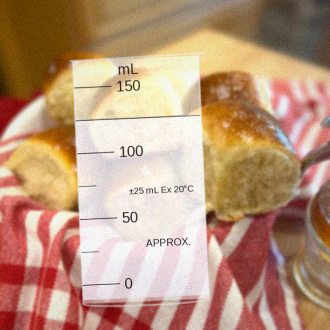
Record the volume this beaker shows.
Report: 125 mL
